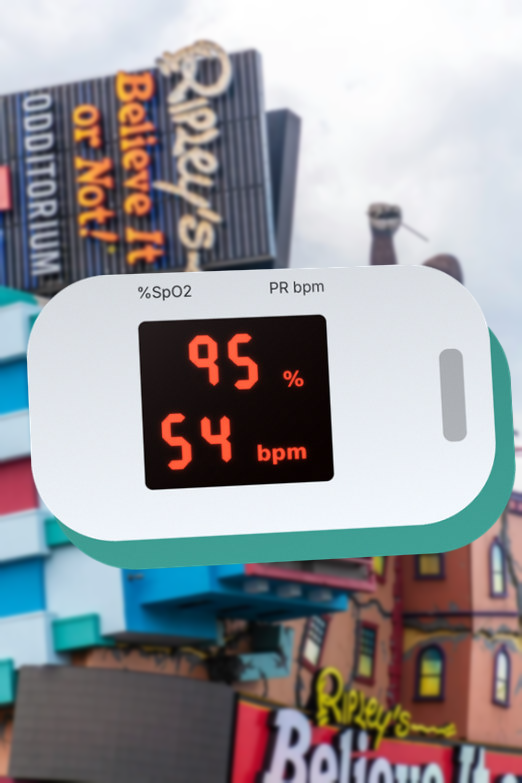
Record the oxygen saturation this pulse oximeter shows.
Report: 95 %
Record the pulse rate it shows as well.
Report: 54 bpm
